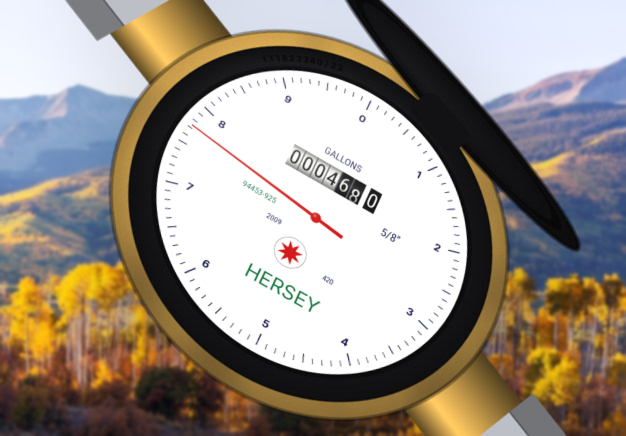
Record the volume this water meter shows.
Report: 4677.7 gal
